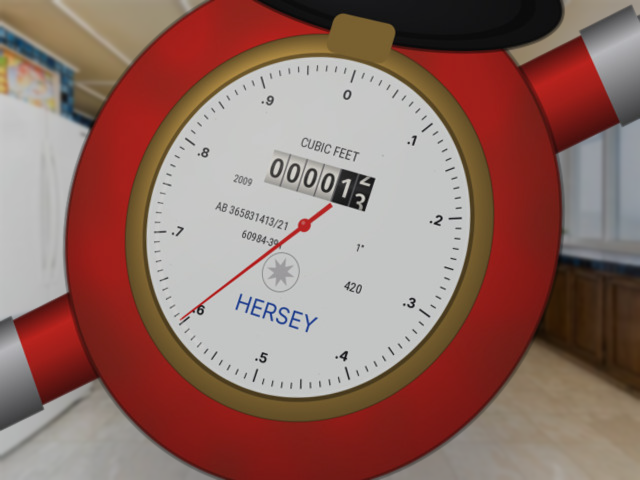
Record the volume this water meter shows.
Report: 12.60 ft³
